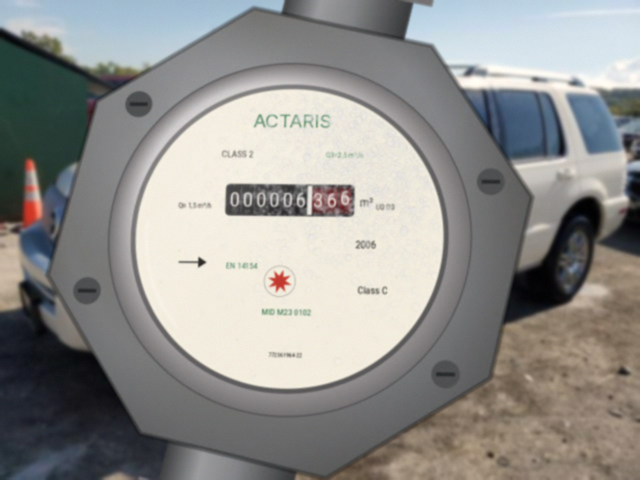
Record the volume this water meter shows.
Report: 6.366 m³
